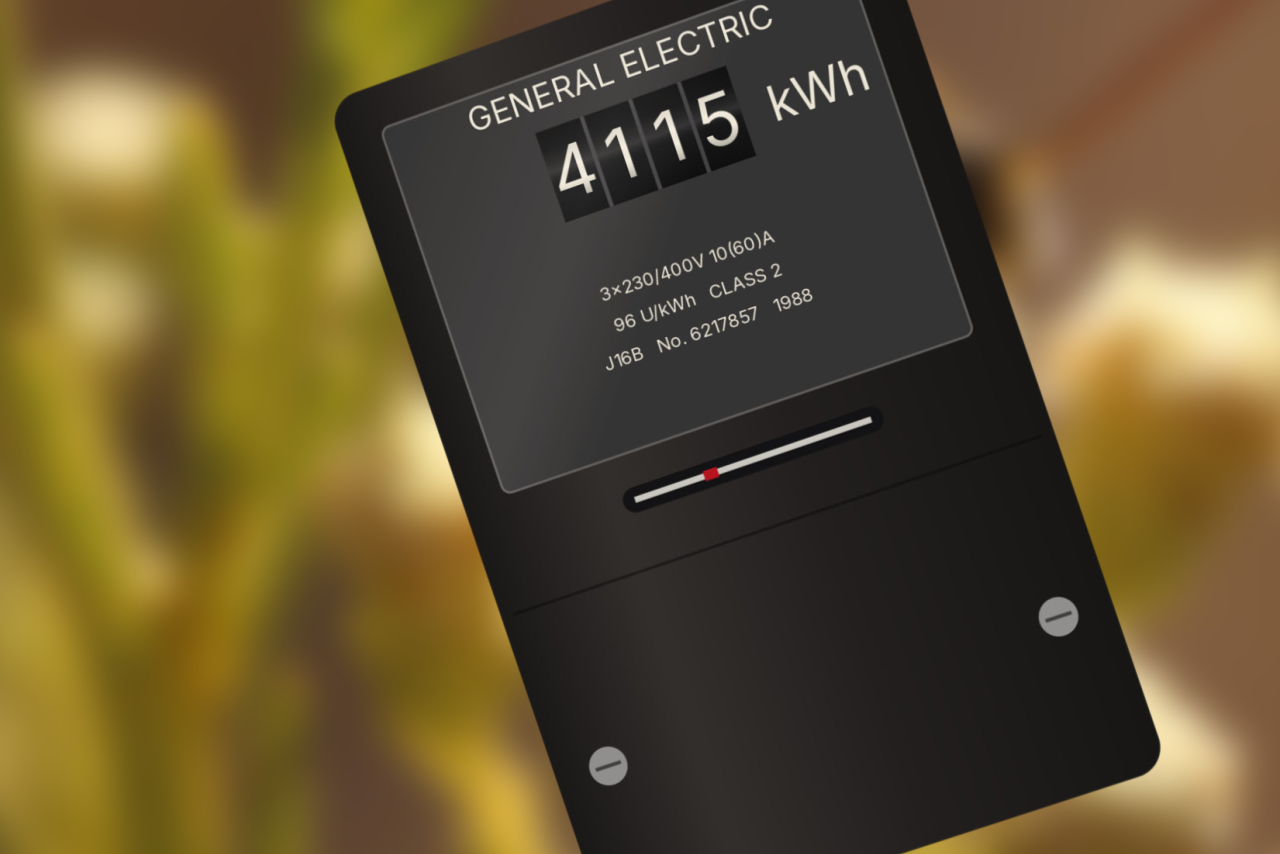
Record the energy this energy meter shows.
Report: 4115 kWh
